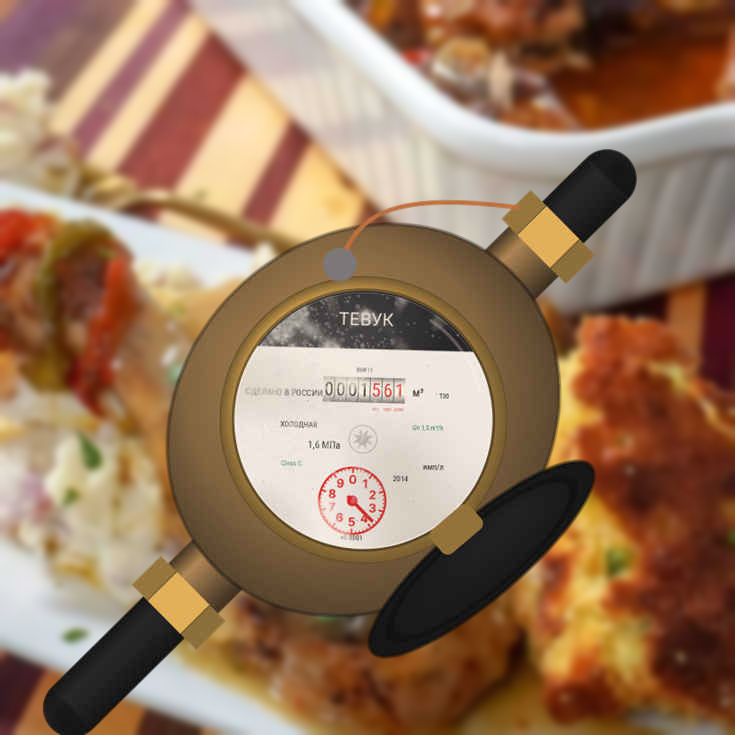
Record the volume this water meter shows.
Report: 1.5613 m³
